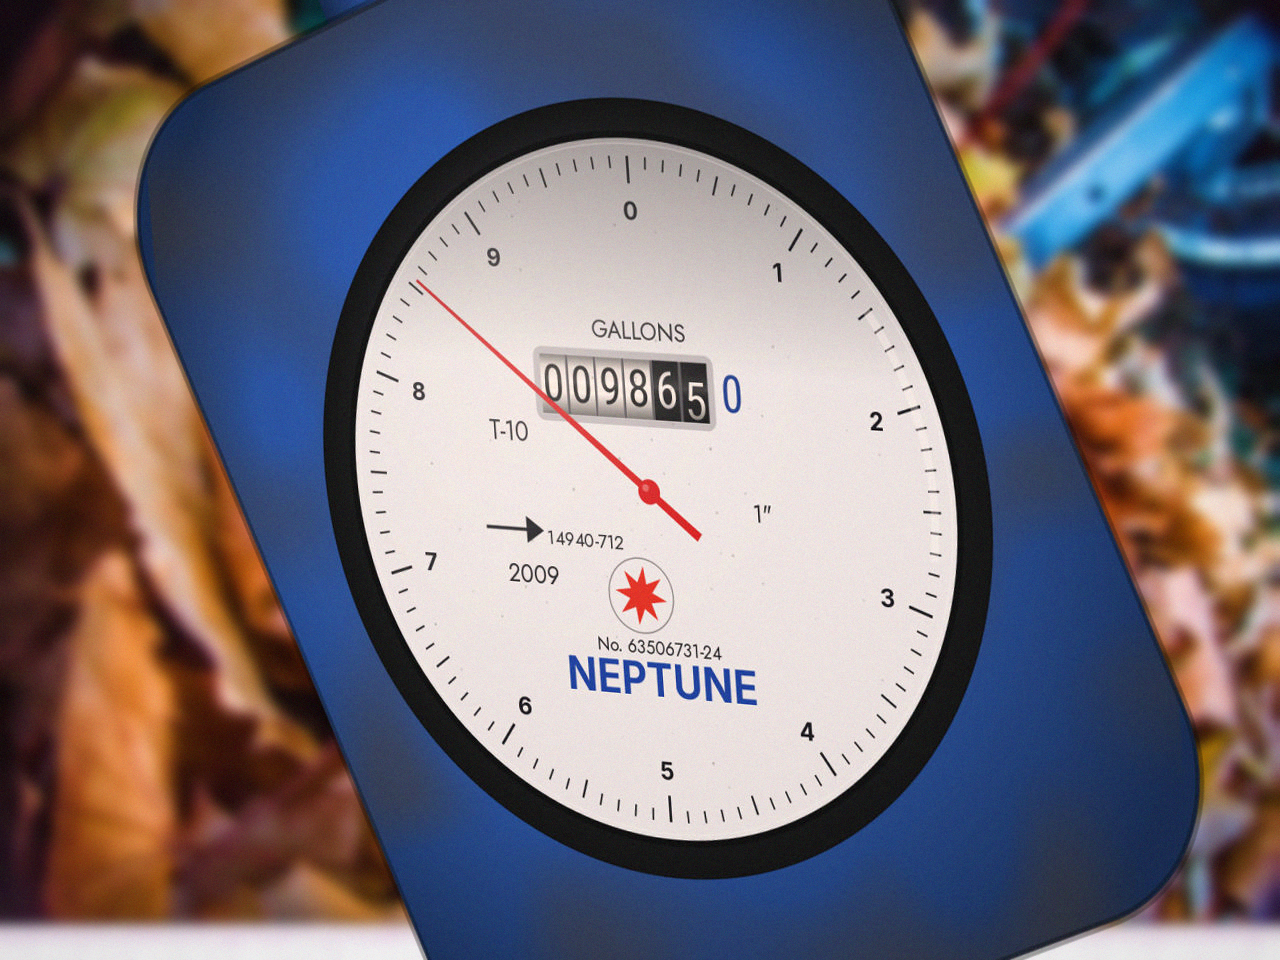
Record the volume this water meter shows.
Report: 98648.5 gal
